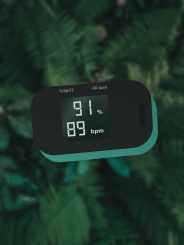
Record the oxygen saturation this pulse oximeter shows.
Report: 91 %
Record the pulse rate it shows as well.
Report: 89 bpm
